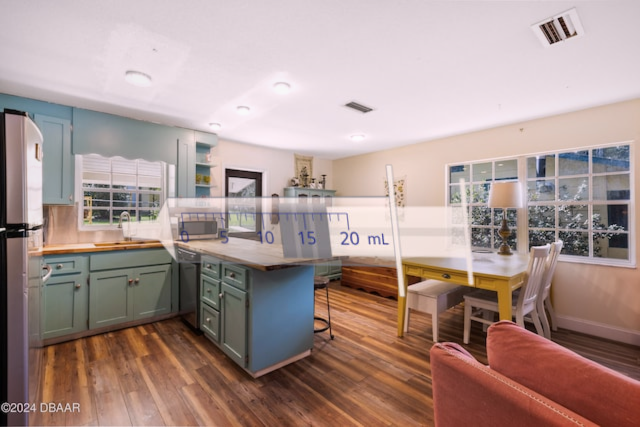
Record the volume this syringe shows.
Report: 12 mL
